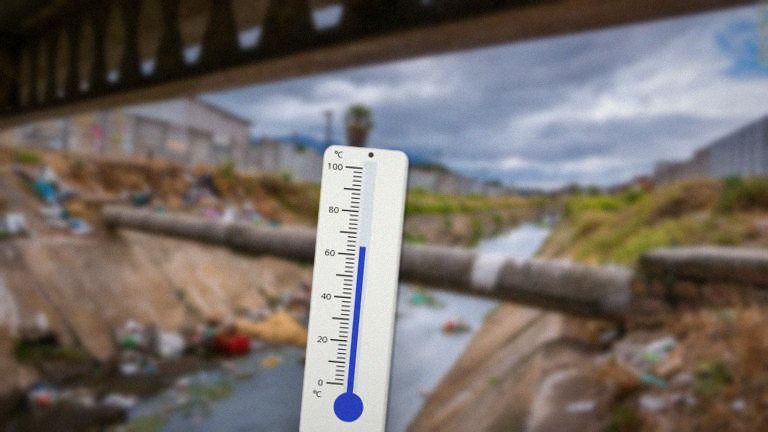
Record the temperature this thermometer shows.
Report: 64 °C
